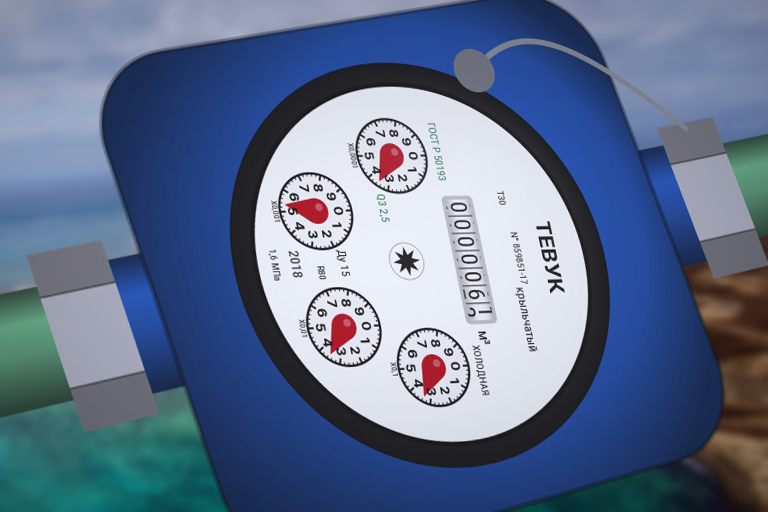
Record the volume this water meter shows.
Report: 61.3353 m³
